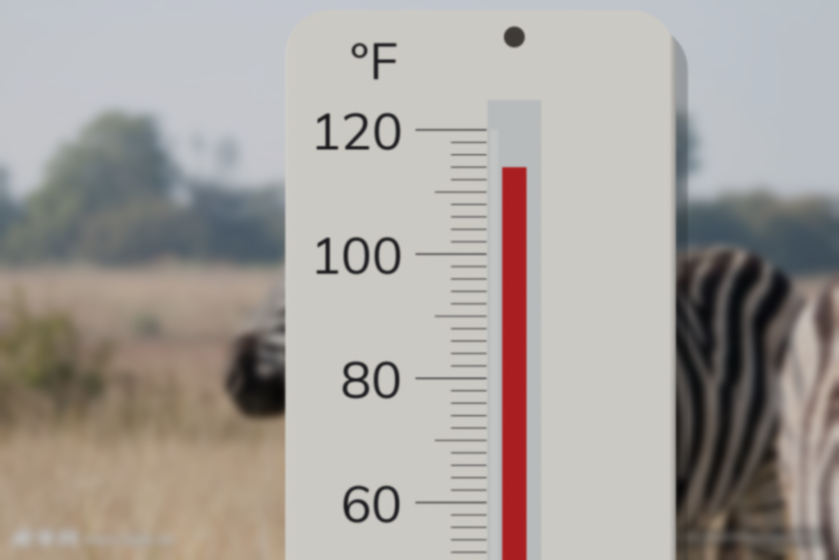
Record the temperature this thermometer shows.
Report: 114 °F
